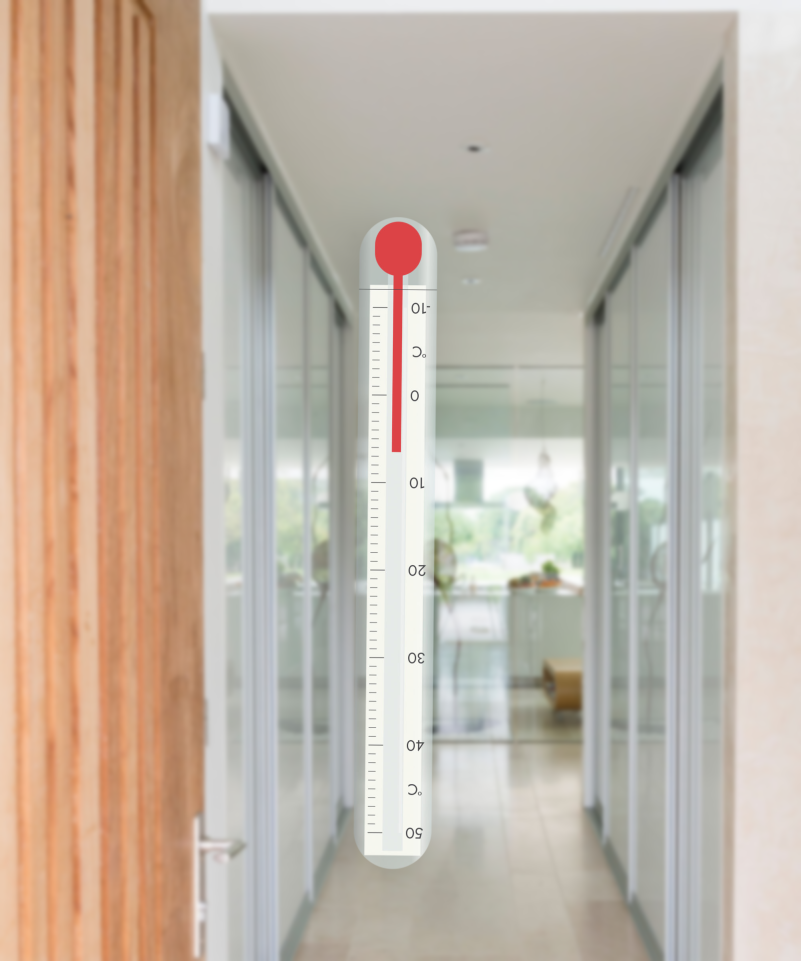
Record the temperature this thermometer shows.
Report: 6.5 °C
